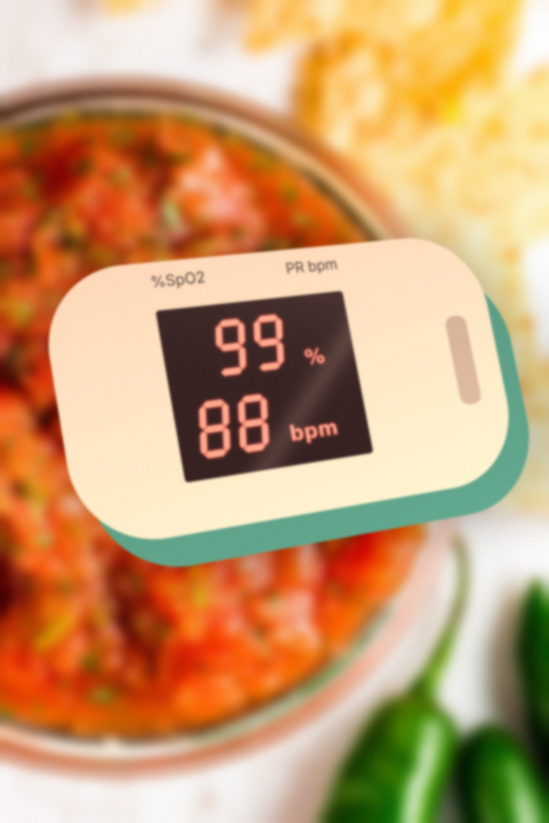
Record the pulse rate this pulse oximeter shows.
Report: 88 bpm
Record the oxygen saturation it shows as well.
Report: 99 %
